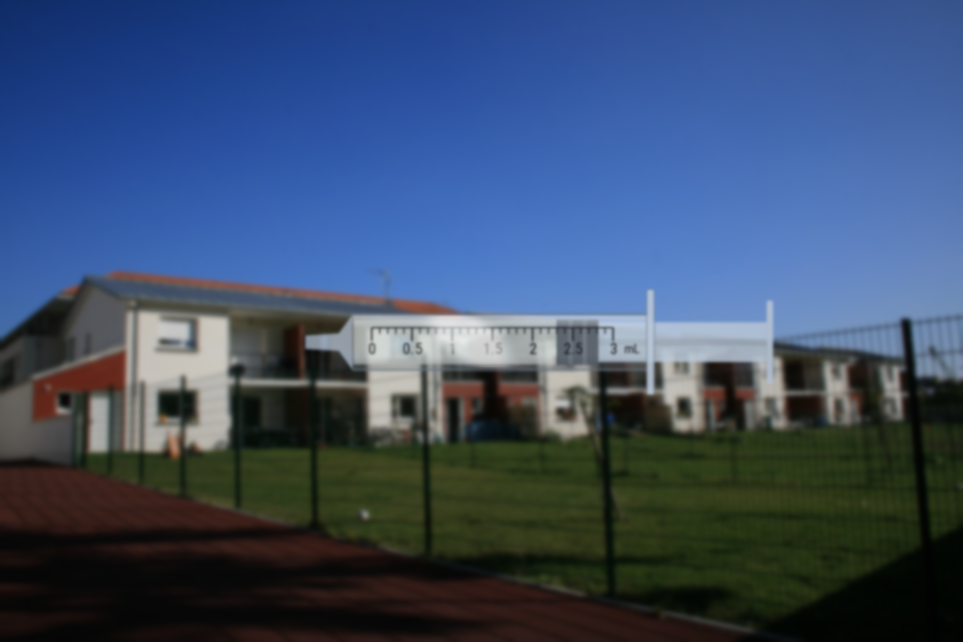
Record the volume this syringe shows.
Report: 2.3 mL
